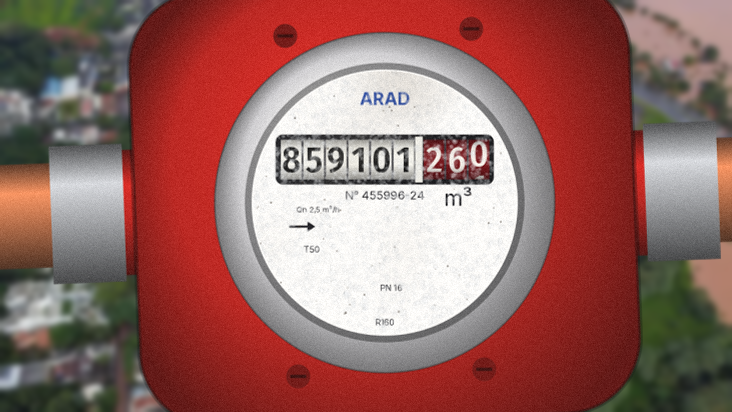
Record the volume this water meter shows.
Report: 859101.260 m³
